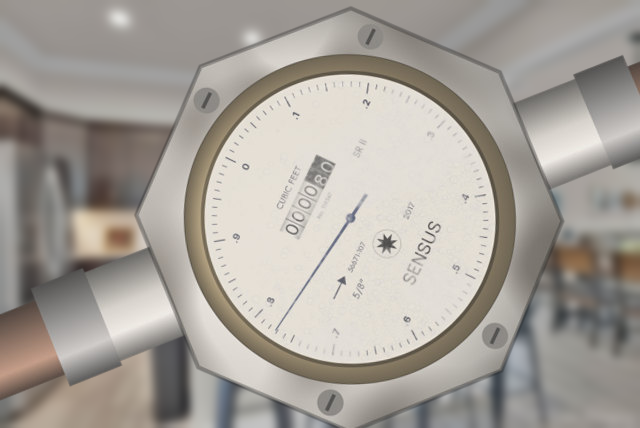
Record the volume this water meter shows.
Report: 79.77 ft³
